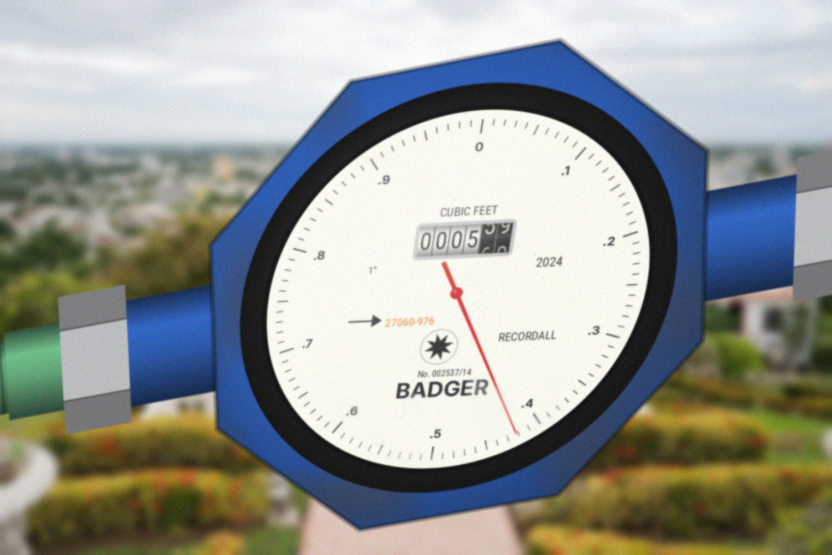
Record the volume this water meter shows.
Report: 559.42 ft³
